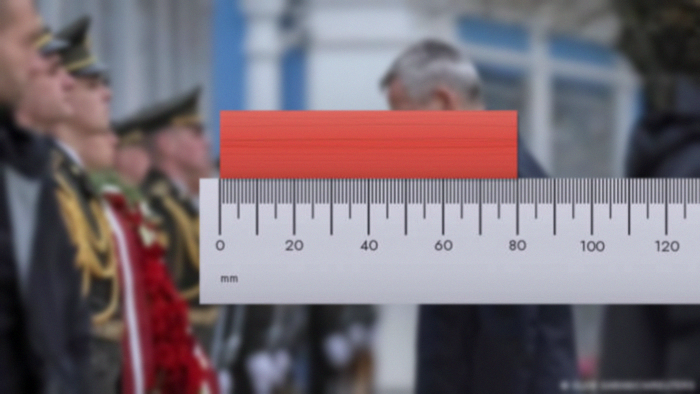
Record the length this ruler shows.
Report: 80 mm
